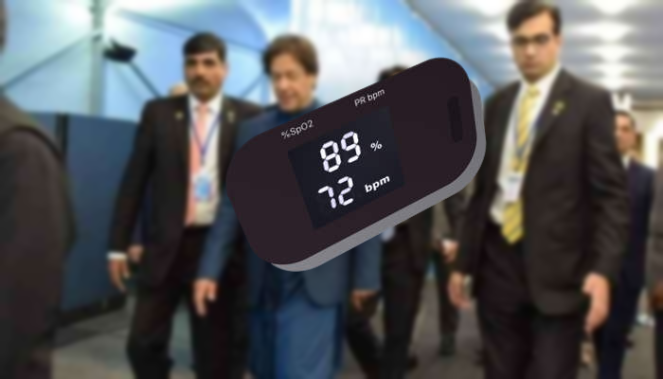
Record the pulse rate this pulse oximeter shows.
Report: 72 bpm
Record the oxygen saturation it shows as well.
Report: 89 %
